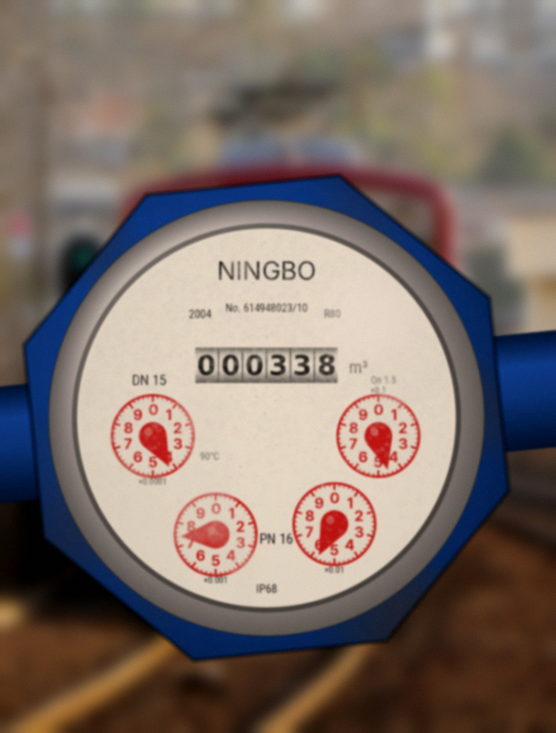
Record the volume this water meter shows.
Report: 338.4574 m³
